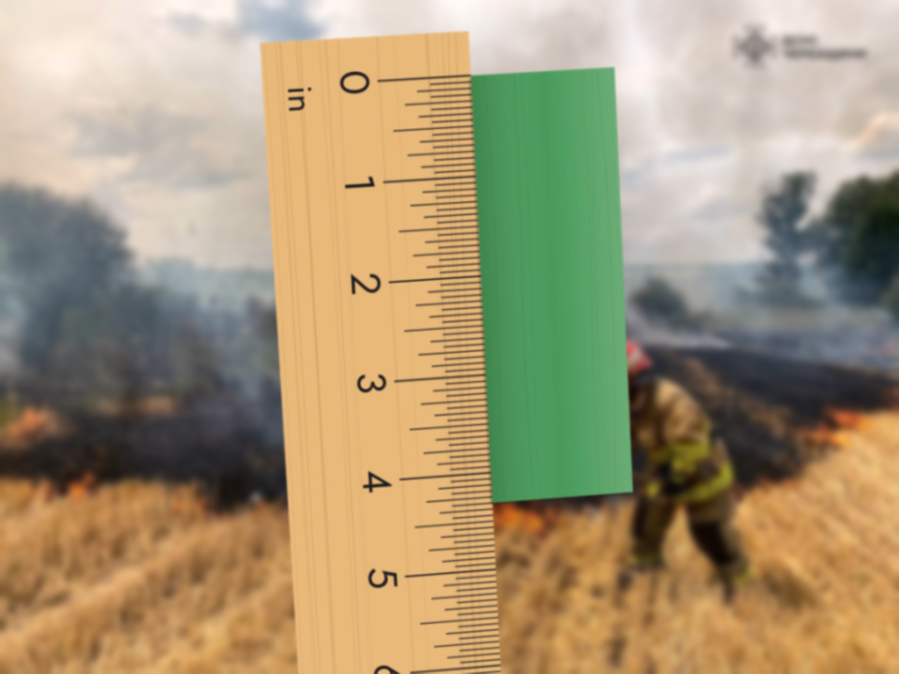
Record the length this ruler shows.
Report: 4.3125 in
